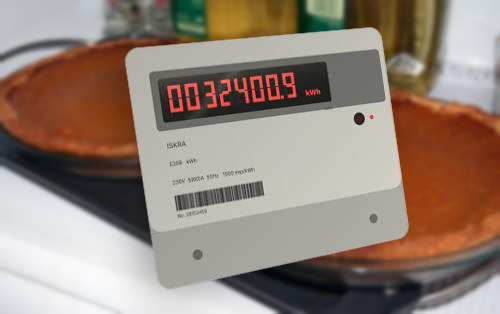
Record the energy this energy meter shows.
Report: 32400.9 kWh
